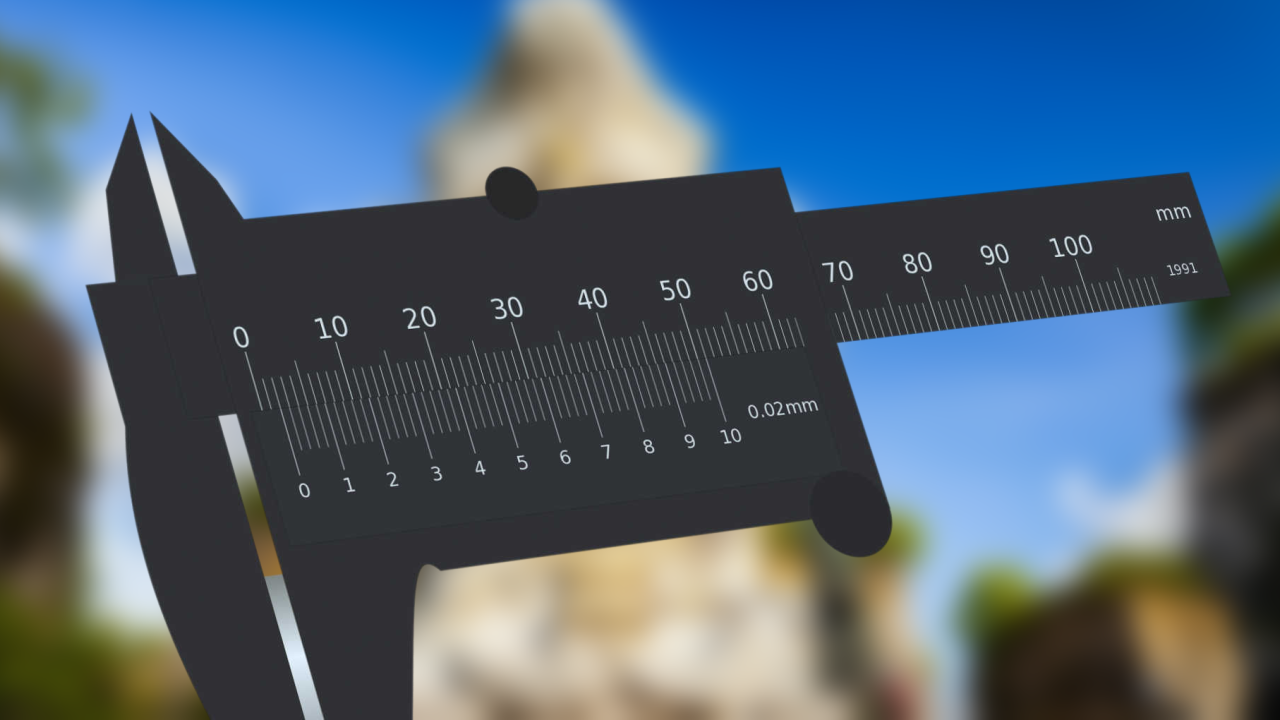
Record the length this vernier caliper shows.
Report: 2.0 mm
